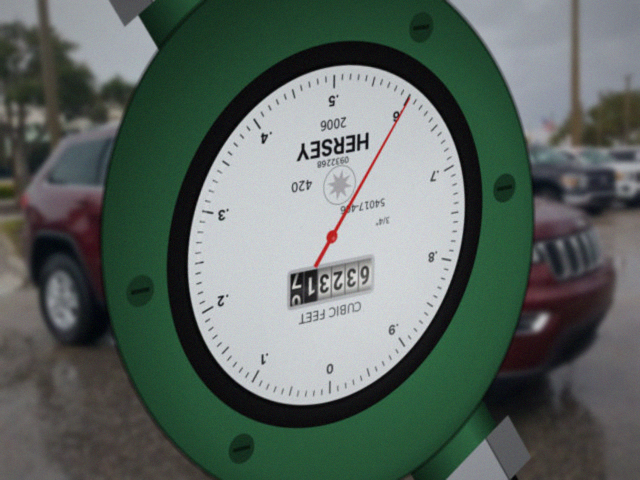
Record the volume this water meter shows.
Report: 632316.60 ft³
